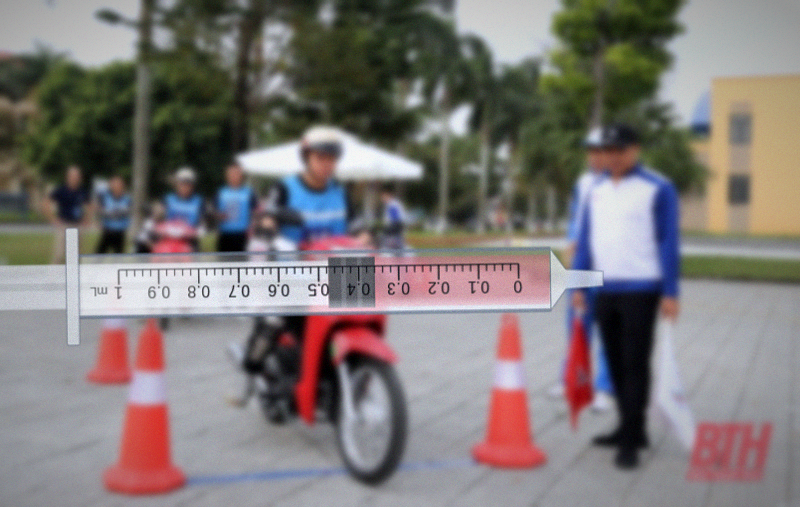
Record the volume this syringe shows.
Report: 0.36 mL
